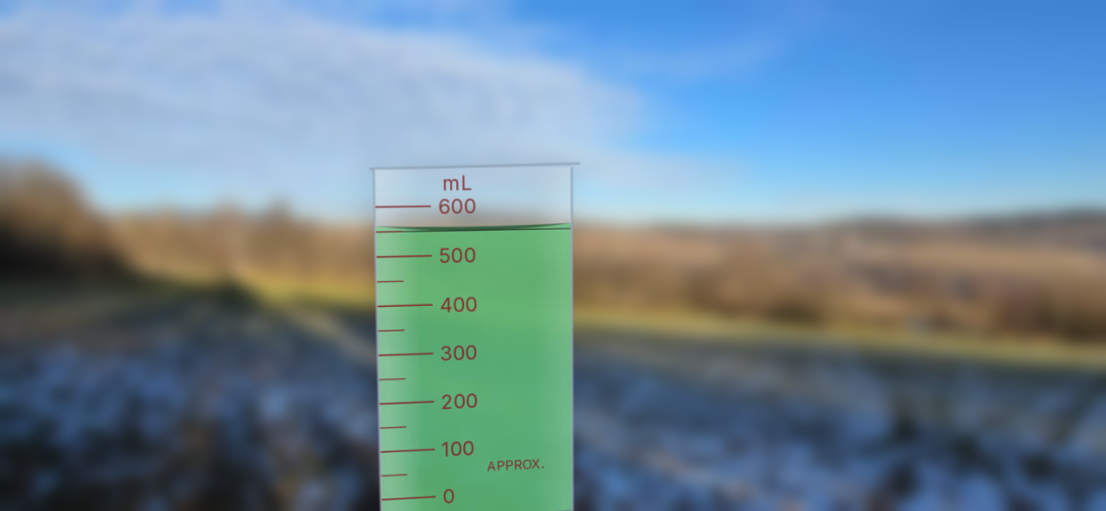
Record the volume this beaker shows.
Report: 550 mL
